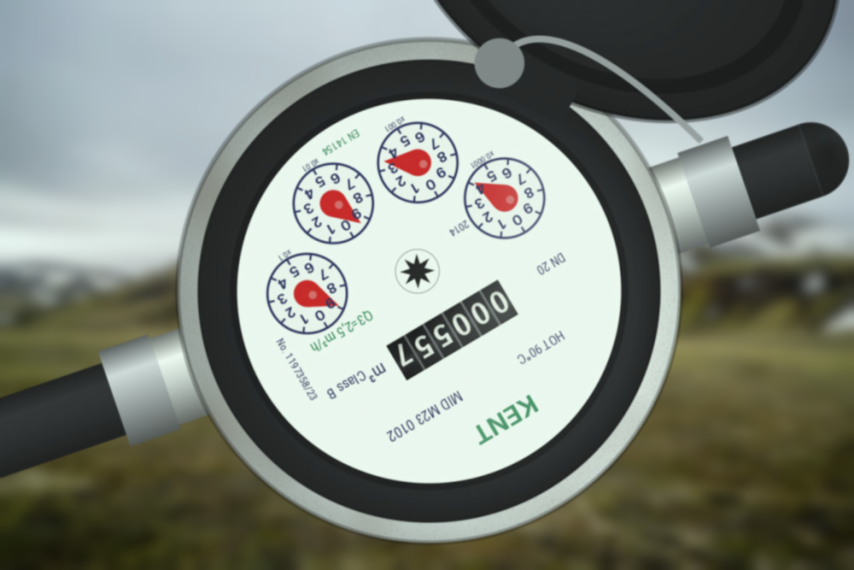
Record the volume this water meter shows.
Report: 556.8934 m³
